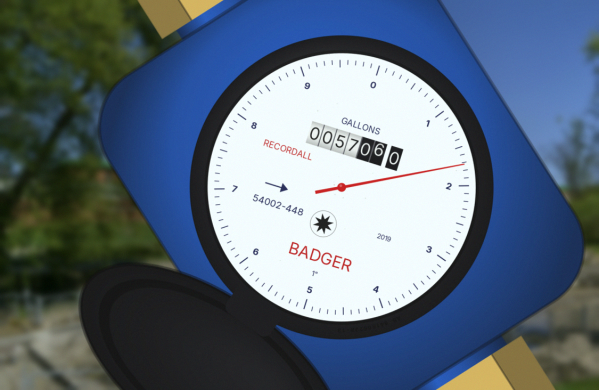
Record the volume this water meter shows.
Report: 57061.7 gal
